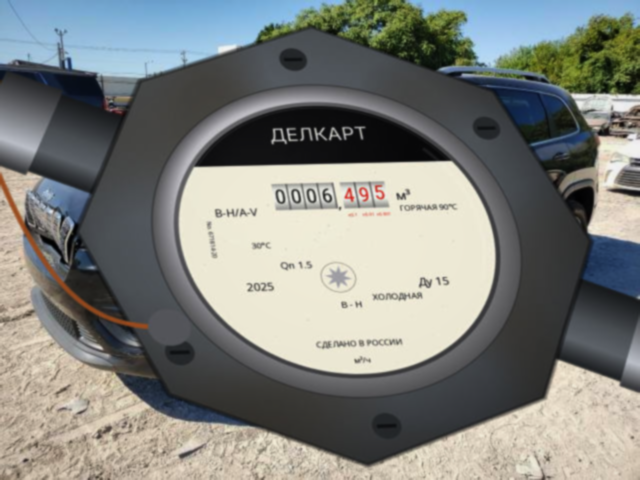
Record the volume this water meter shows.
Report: 6.495 m³
